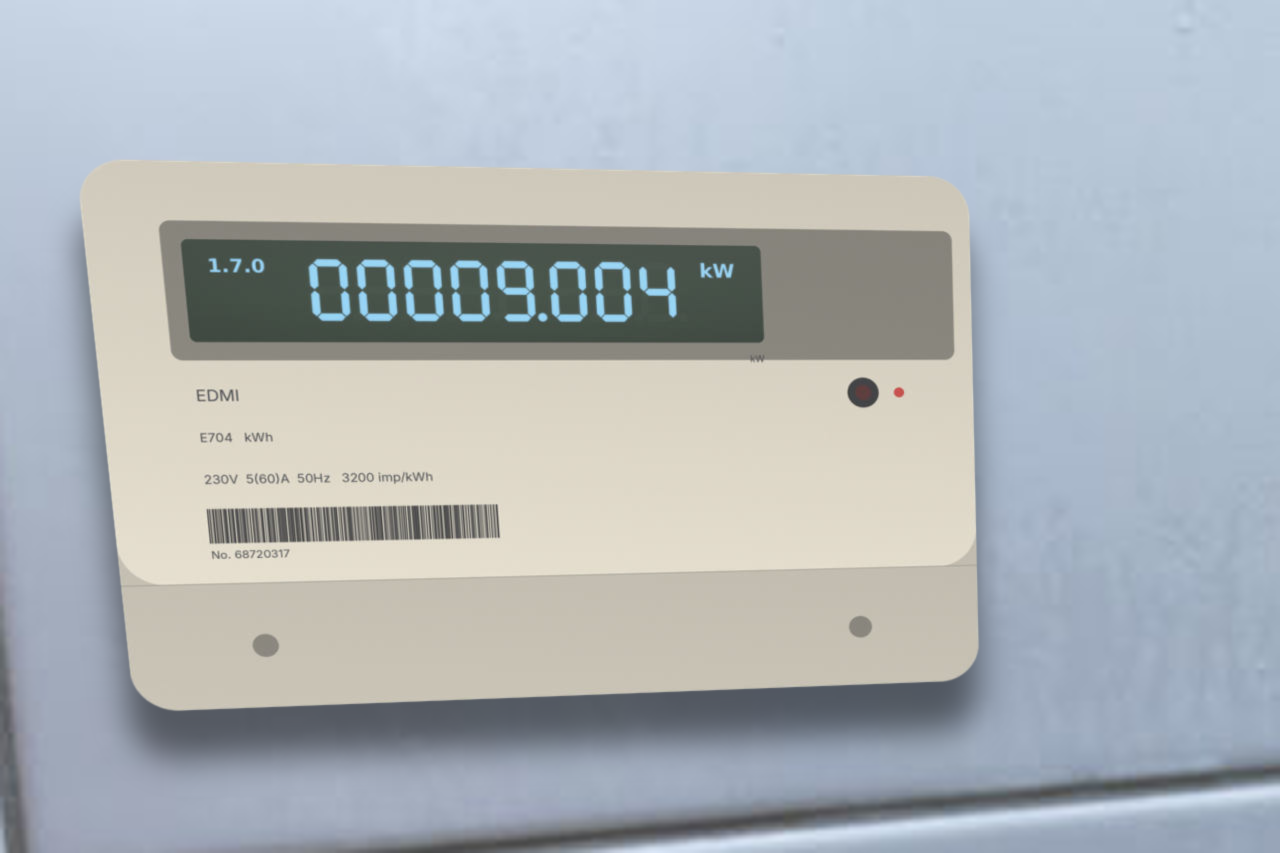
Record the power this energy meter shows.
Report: 9.004 kW
